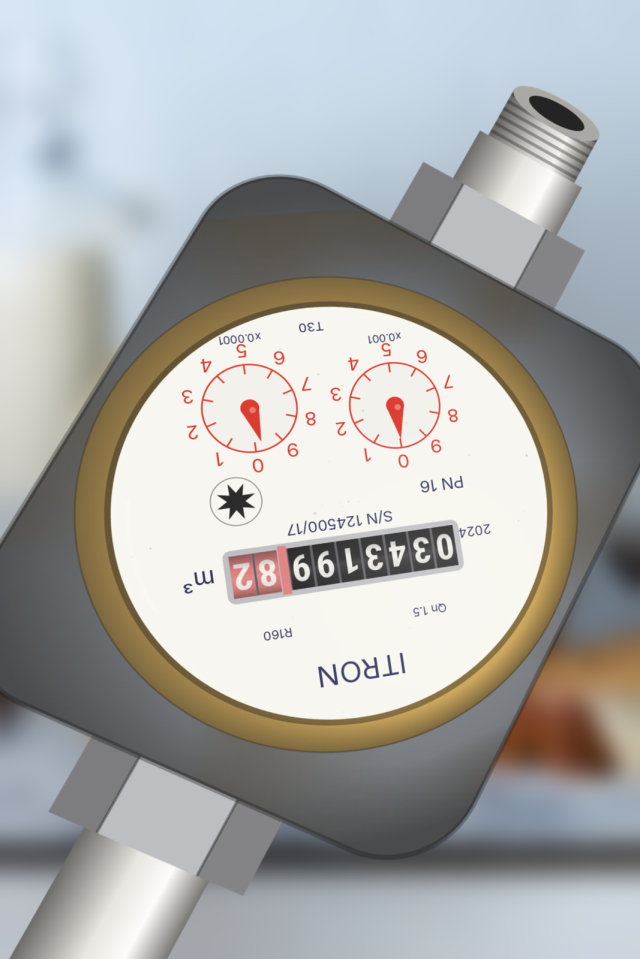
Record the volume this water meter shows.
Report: 343199.8199 m³
